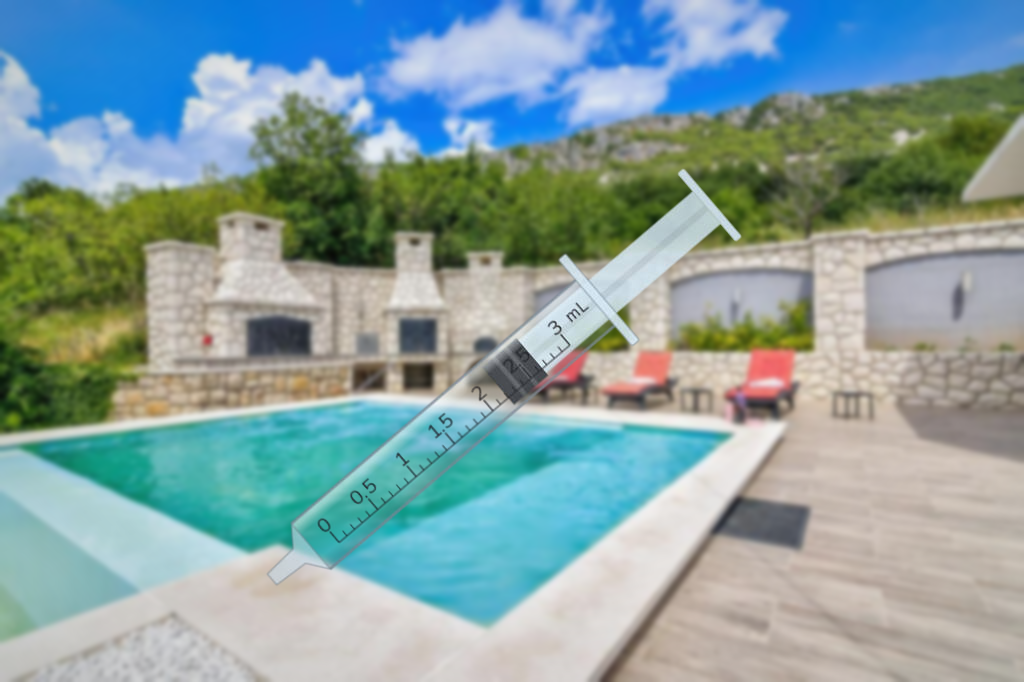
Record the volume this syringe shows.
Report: 2.2 mL
